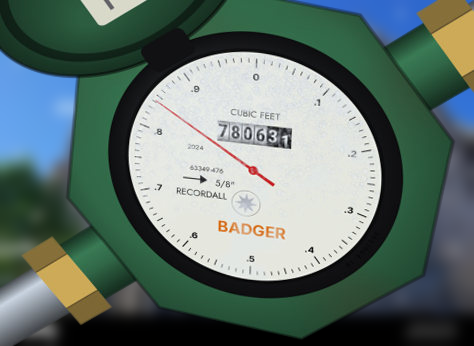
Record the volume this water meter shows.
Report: 780630.84 ft³
